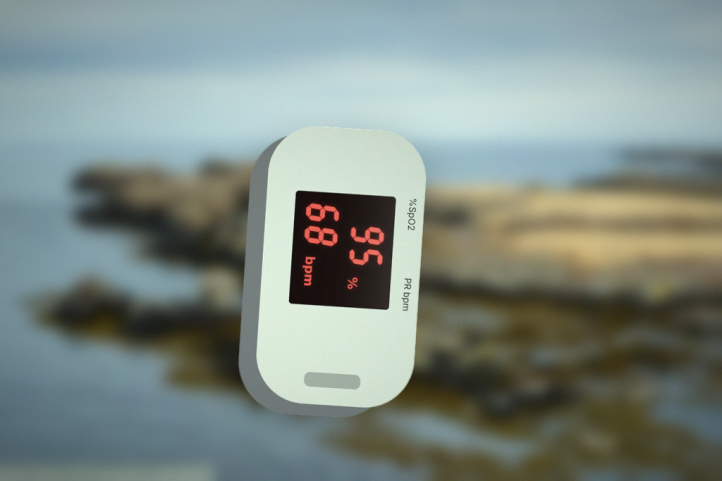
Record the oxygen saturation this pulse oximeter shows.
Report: 95 %
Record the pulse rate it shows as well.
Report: 68 bpm
